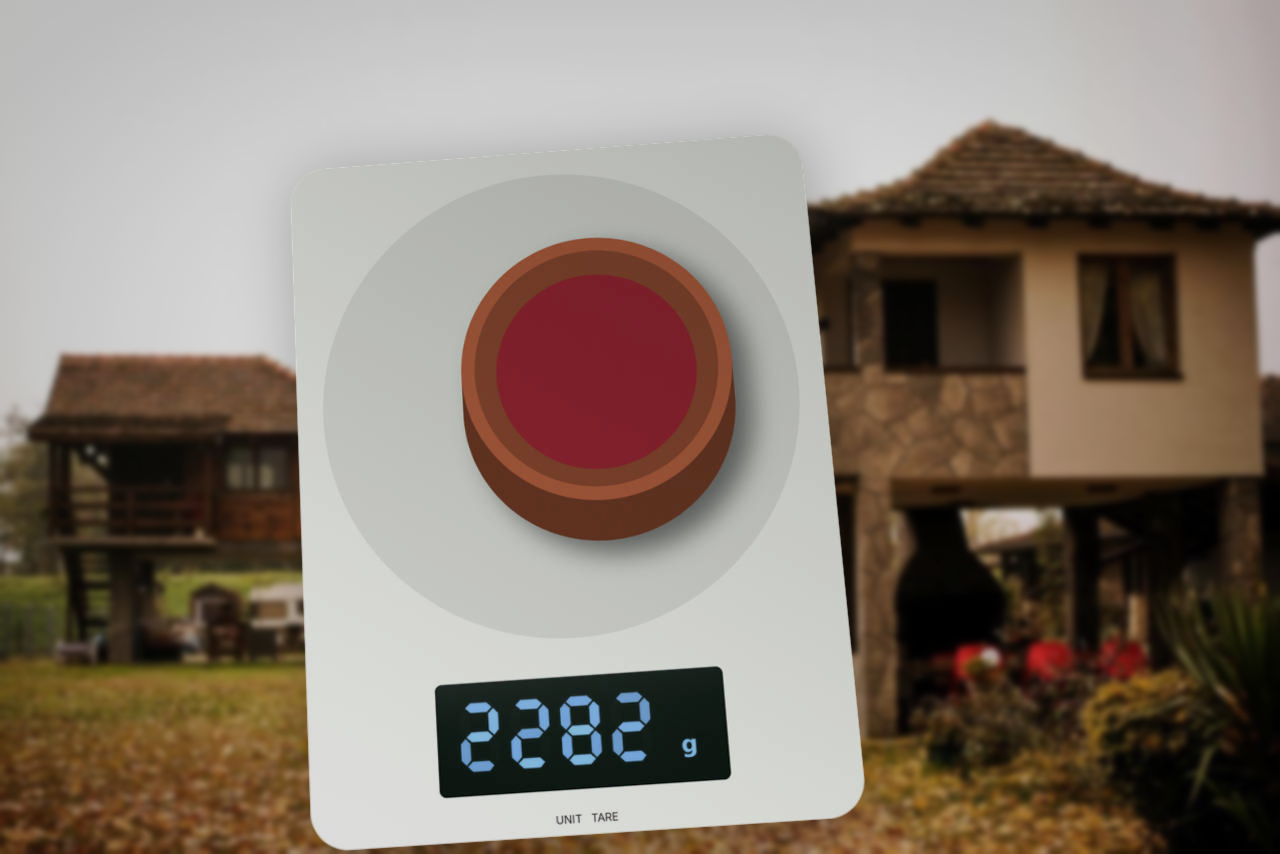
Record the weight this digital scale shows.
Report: 2282 g
